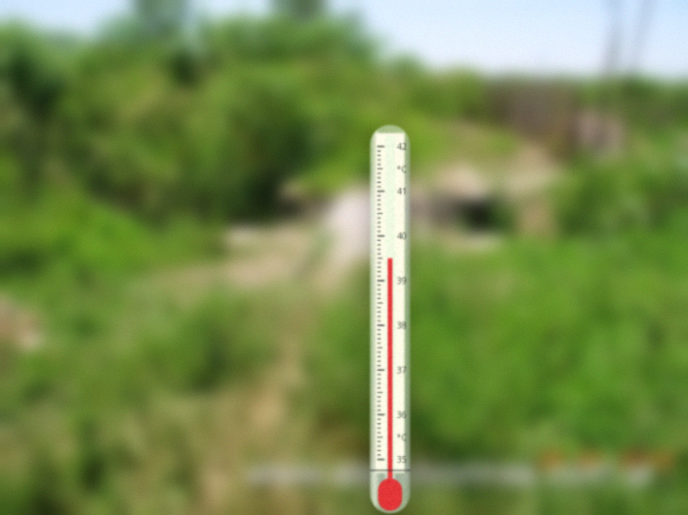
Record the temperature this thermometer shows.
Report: 39.5 °C
